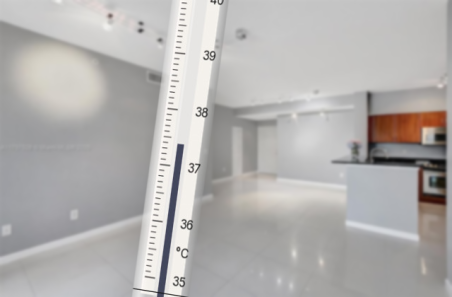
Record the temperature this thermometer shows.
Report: 37.4 °C
